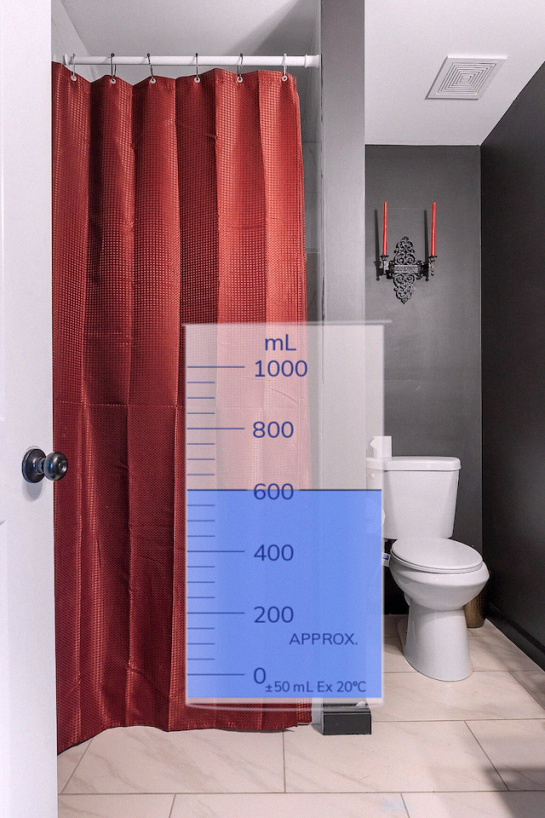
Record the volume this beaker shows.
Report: 600 mL
